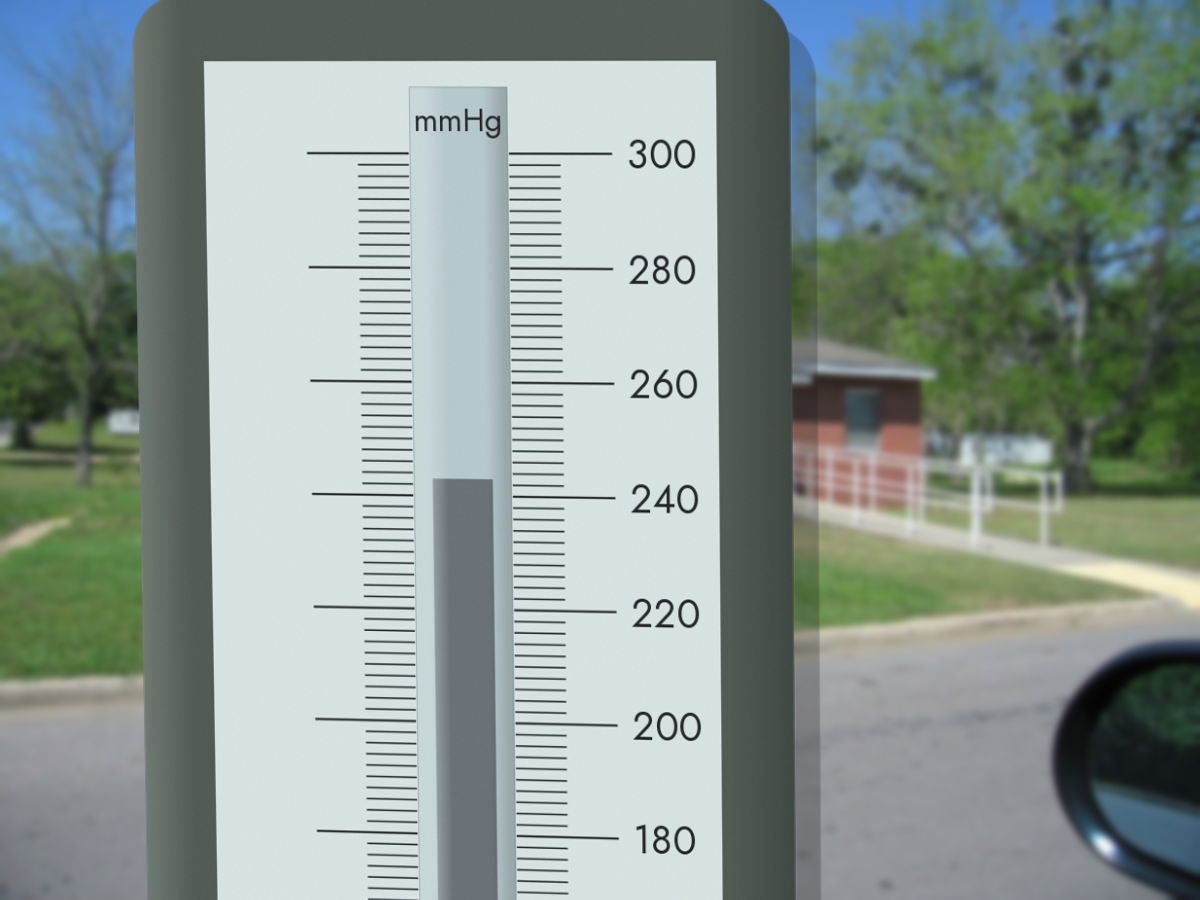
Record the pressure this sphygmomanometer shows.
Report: 243 mmHg
